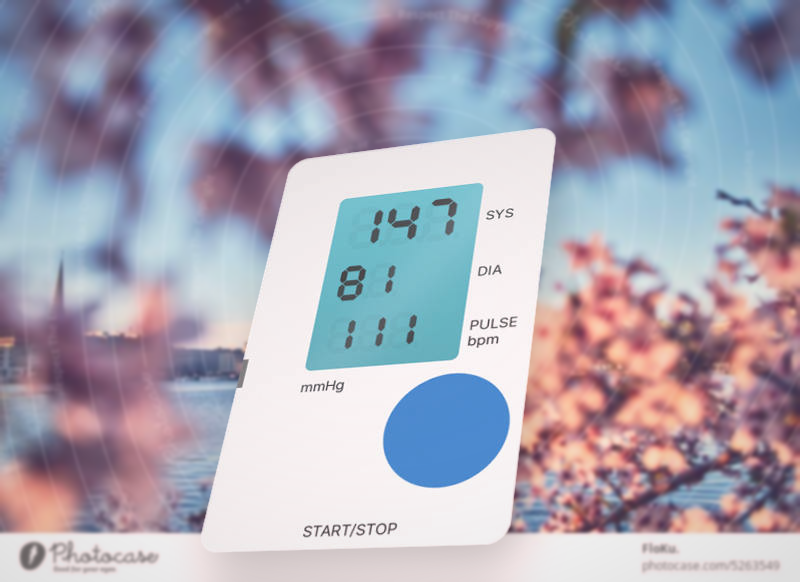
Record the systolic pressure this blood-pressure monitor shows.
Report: 147 mmHg
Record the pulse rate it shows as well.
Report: 111 bpm
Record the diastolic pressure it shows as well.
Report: 81 mmHg
